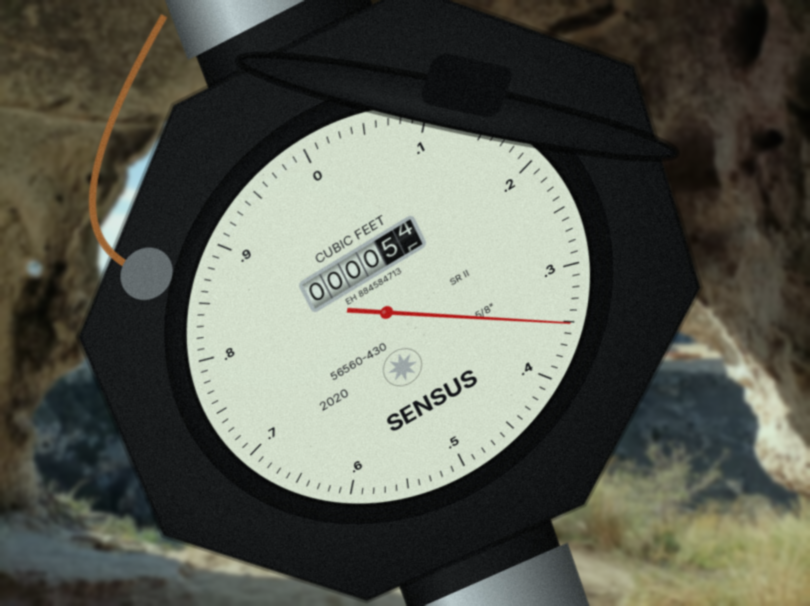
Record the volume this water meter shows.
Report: 54.35 ft³
